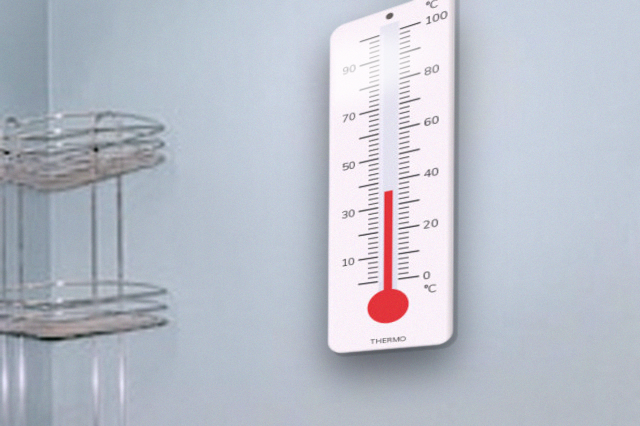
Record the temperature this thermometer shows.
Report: 36 °C
